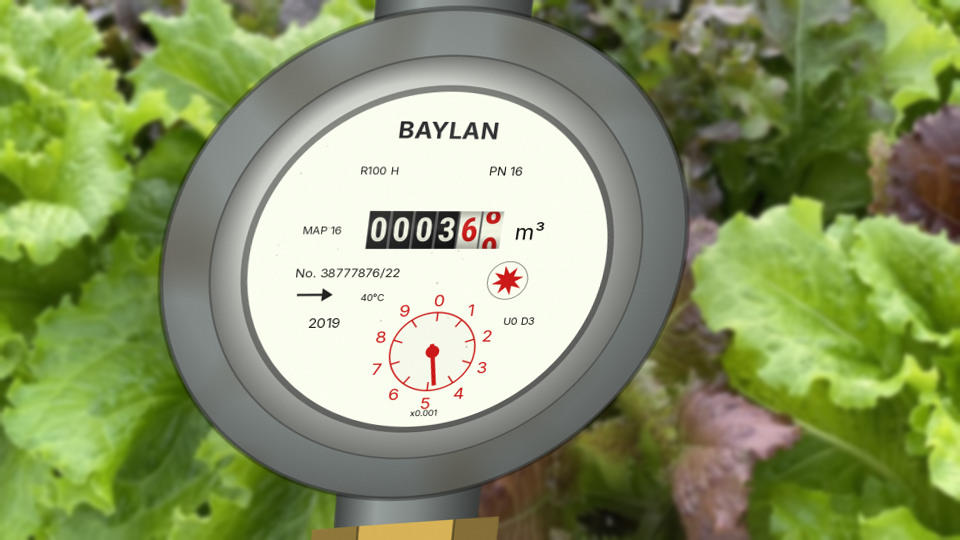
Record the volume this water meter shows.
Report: 3.684 m³
